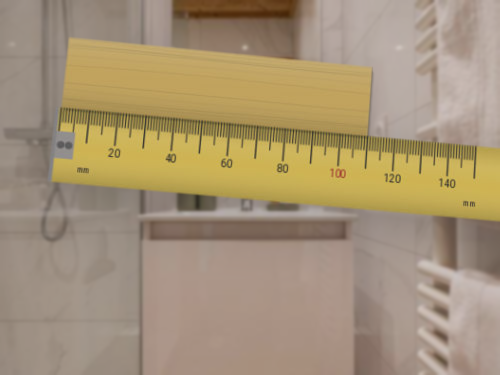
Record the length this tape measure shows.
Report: 110 mm
